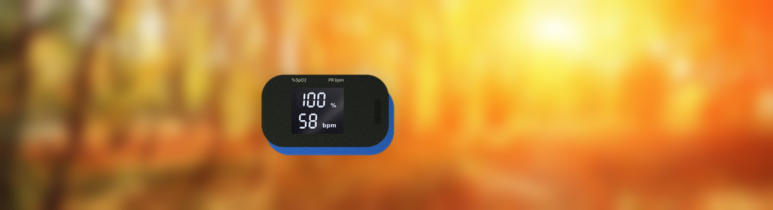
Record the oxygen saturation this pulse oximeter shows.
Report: 100 %
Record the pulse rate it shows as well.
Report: 58 bpm
